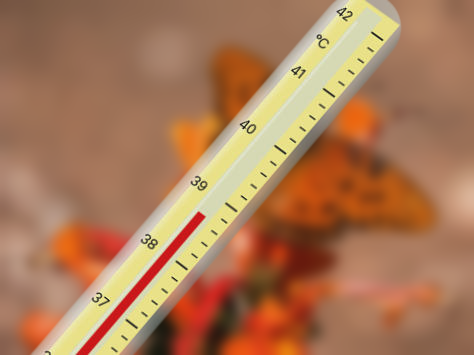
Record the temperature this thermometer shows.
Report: 38.7 °C
